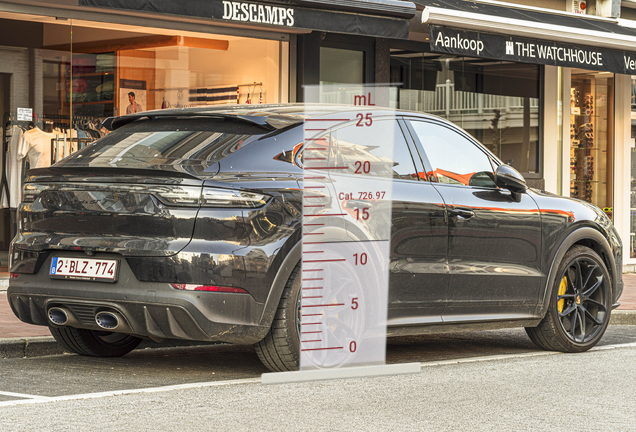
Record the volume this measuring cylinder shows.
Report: 12 mL
